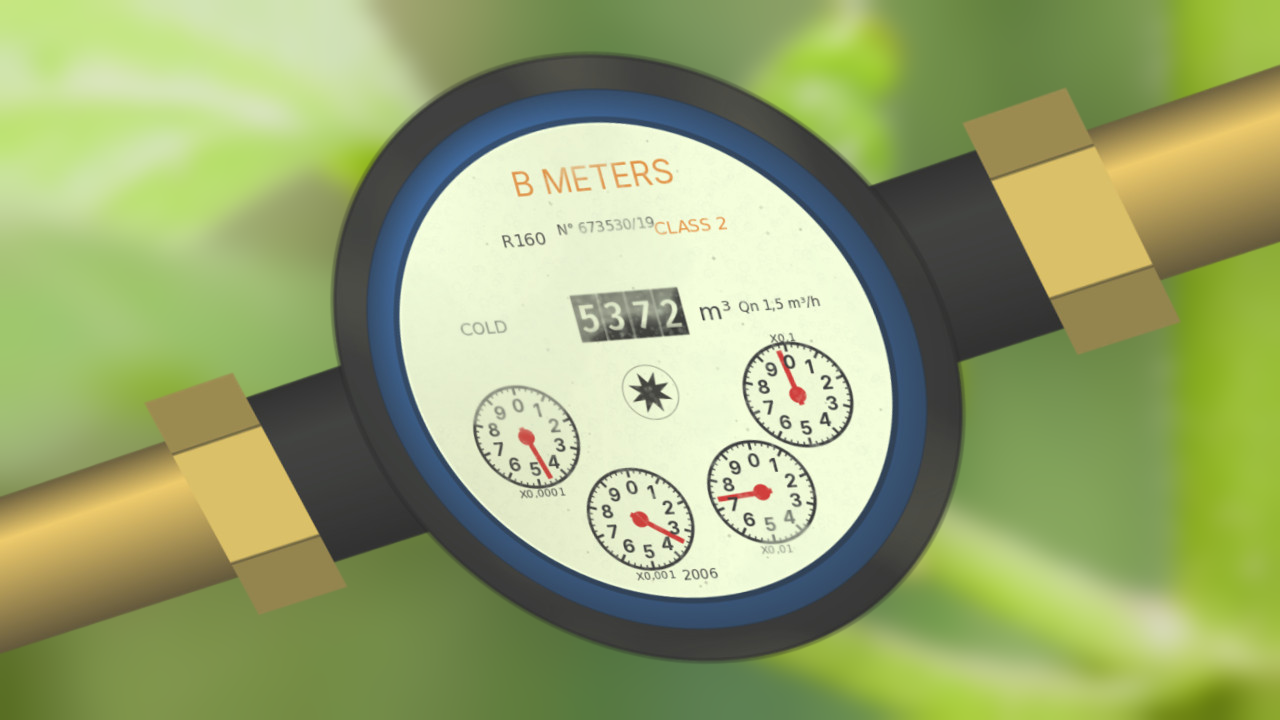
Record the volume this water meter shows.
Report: 5371.9734 m³
